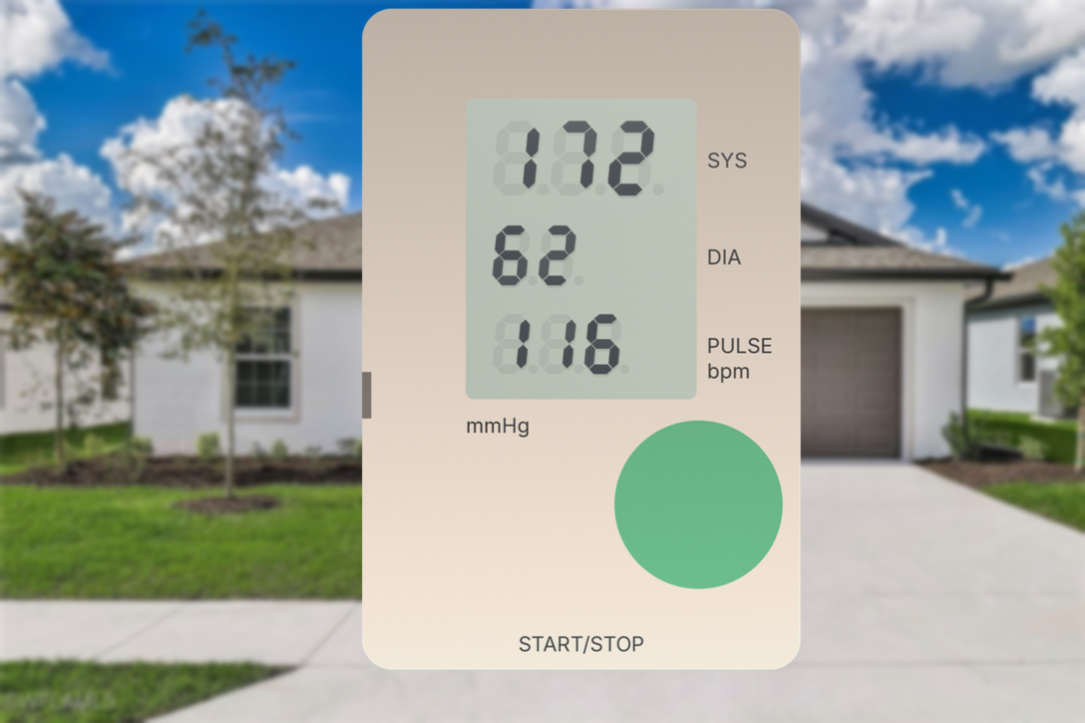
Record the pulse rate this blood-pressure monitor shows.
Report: 116 bpm
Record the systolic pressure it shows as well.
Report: 172 mmHg
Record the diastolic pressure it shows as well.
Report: 62 mmHg
